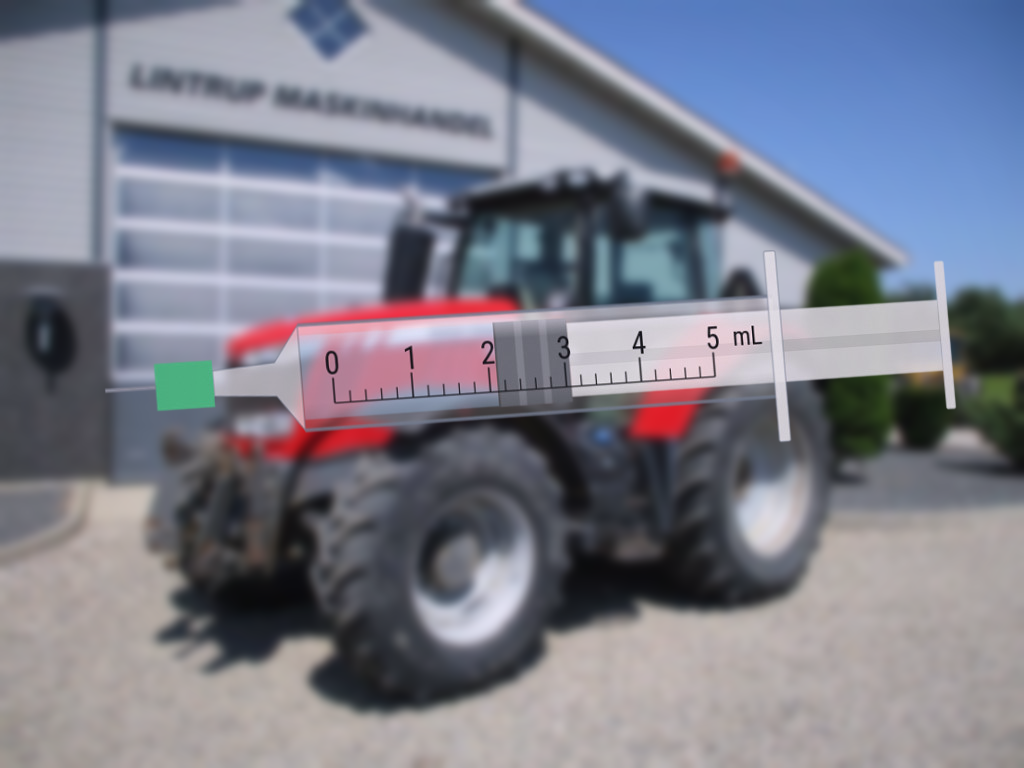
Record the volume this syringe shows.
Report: 2.1 mL
